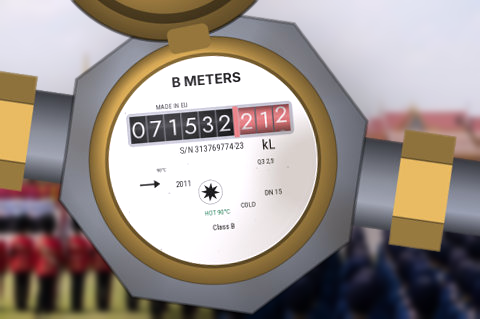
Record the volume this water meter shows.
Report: 71532.212 kL
